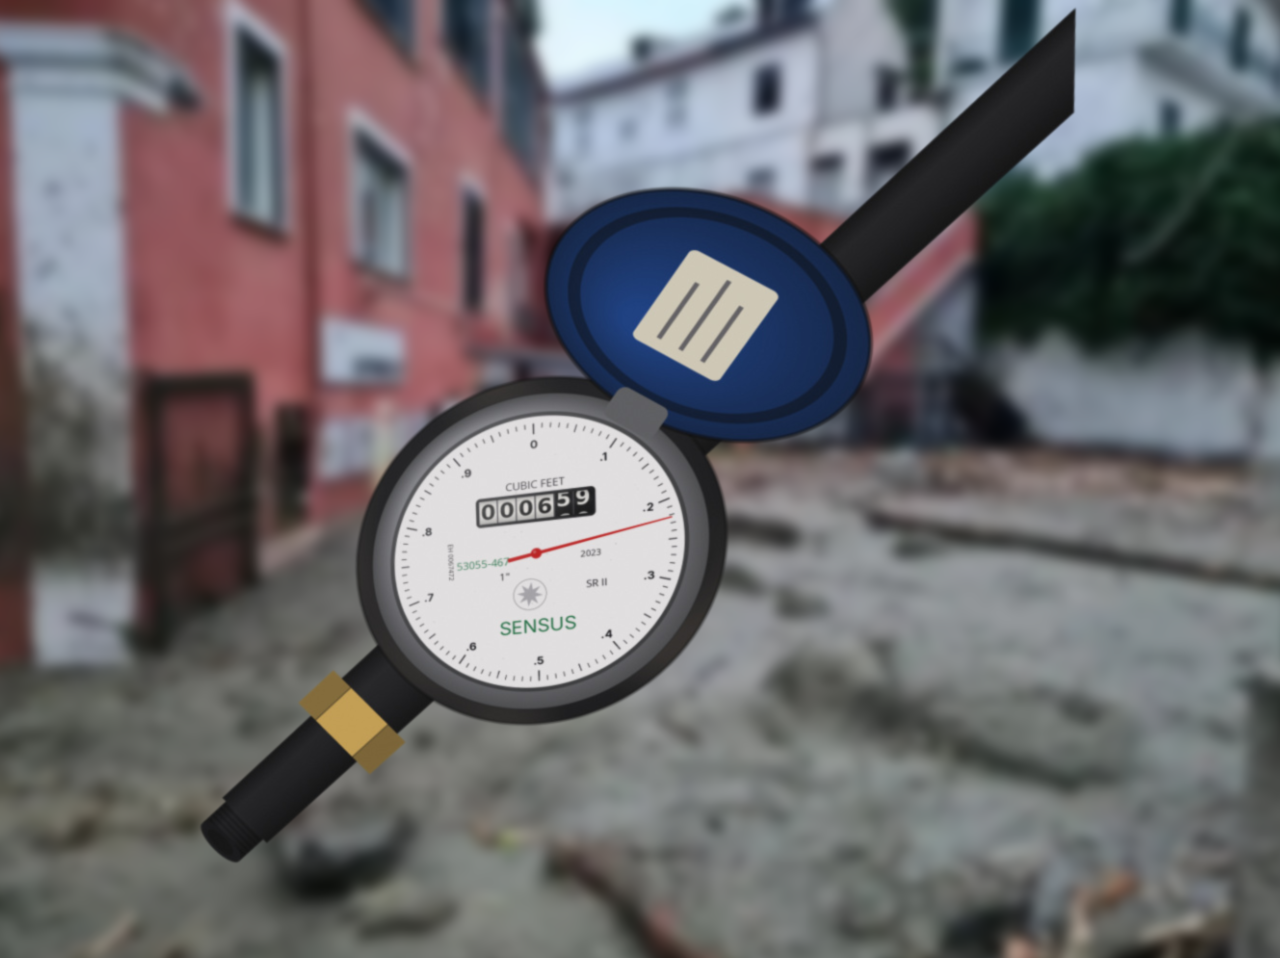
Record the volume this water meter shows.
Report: 659.22 ft³
